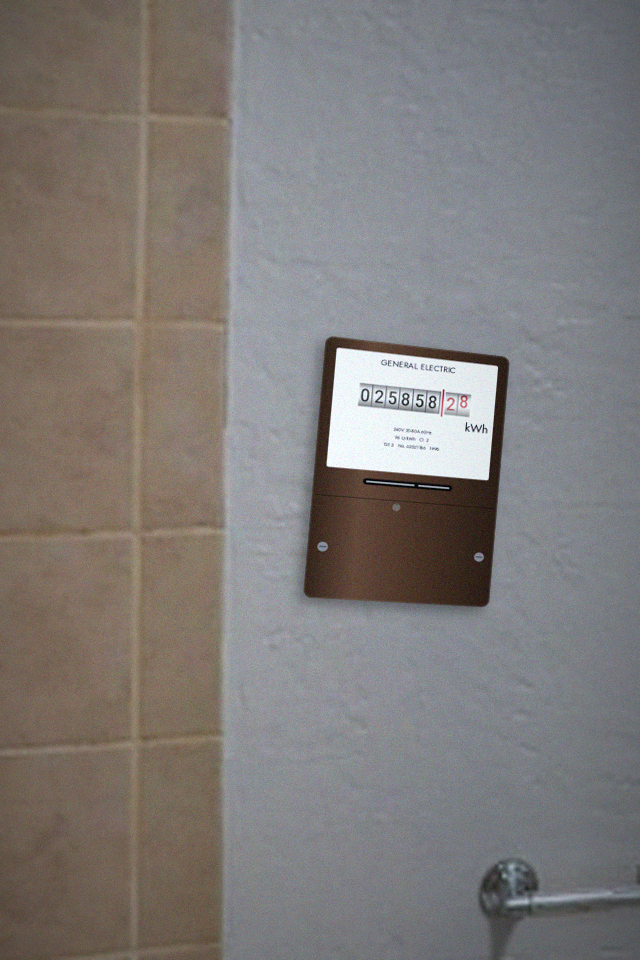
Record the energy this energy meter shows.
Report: 25858.28 kWh
